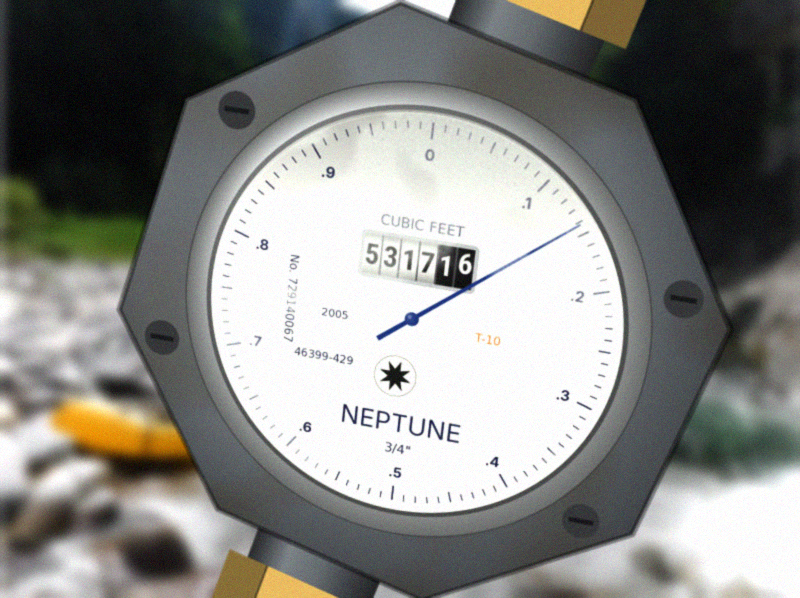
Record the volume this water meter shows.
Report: 531716.14 ft³
